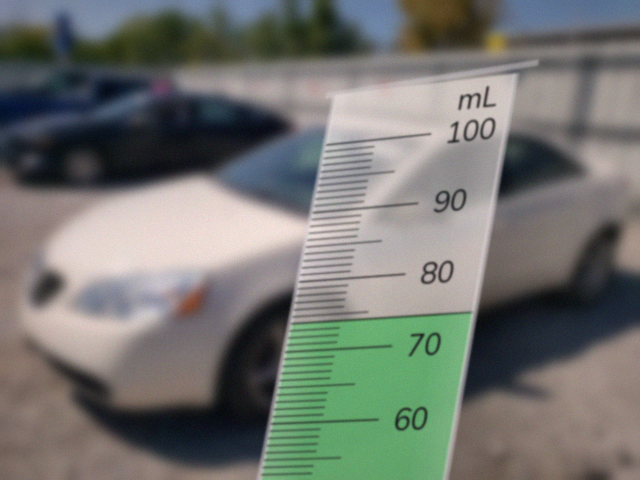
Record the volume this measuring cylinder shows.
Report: 74 mL
